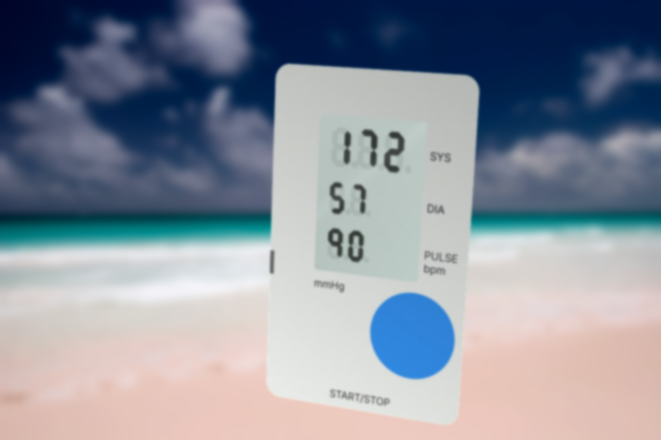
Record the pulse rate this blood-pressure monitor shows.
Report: 90 bpm
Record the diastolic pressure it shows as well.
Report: 57 mmHg
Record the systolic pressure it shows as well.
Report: 172 mmHg
